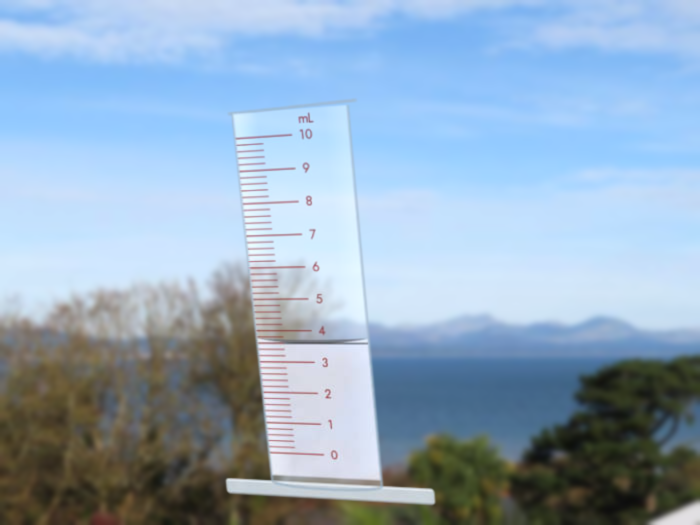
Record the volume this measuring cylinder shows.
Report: 3.6 mL
